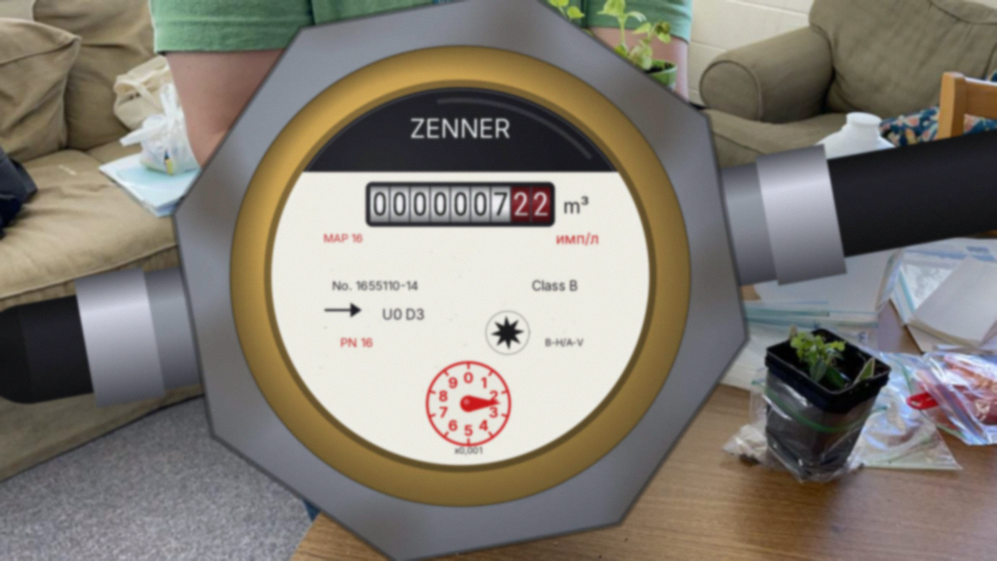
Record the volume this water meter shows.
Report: 7.222 m³
